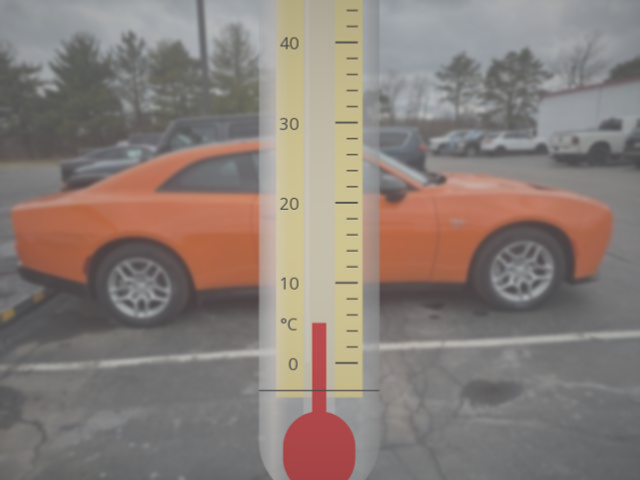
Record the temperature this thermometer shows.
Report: 5 °C
